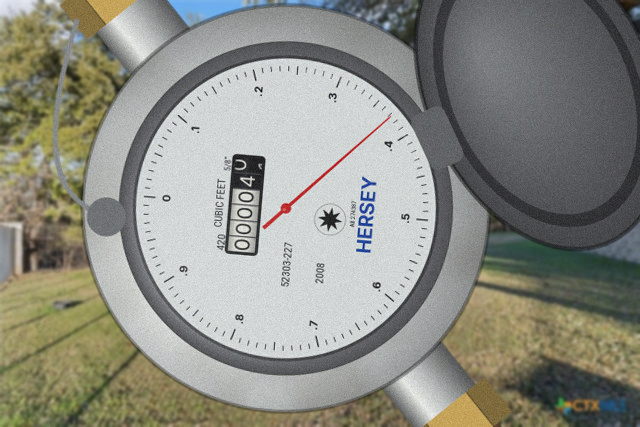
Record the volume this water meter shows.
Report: 40.37 ft³
